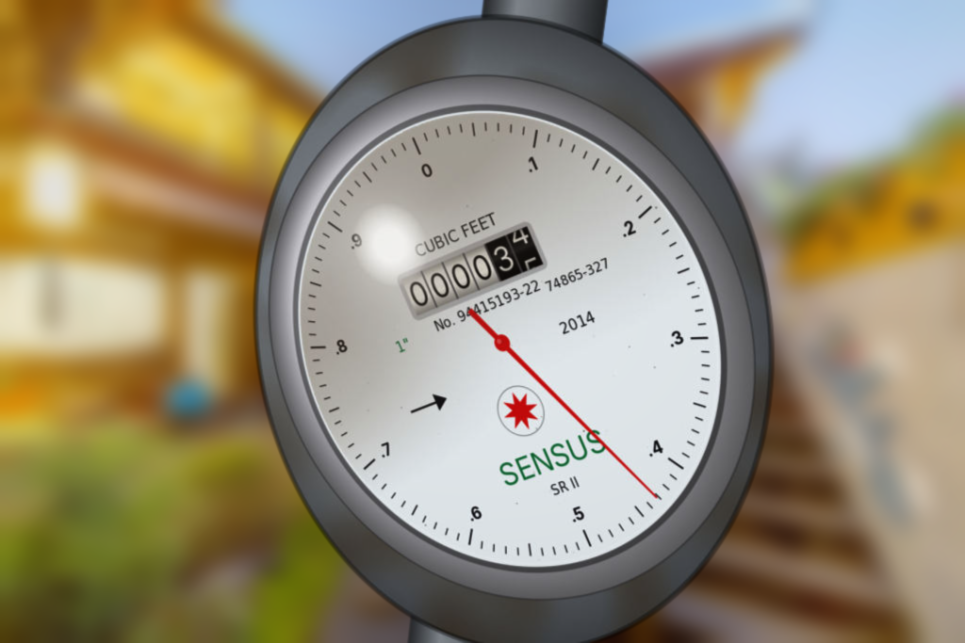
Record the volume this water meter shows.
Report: 34.43 ft³
